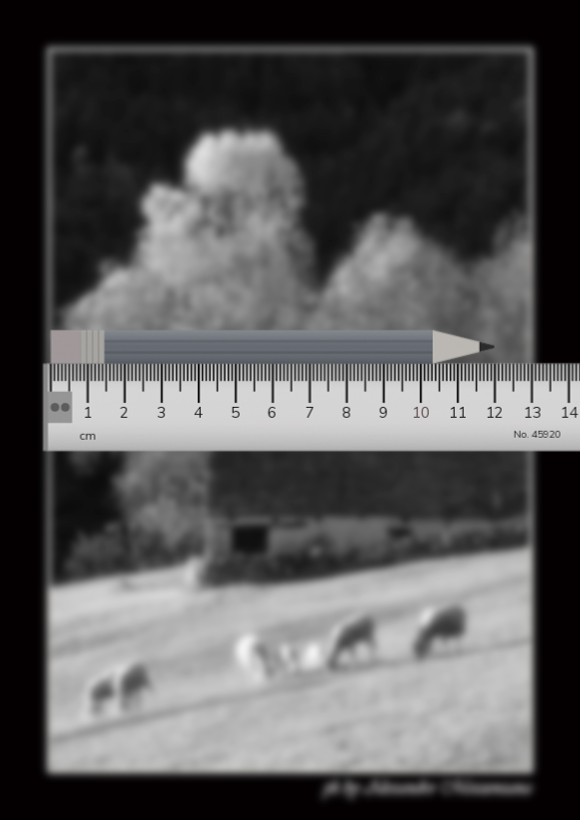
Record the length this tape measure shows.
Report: 12 cm
